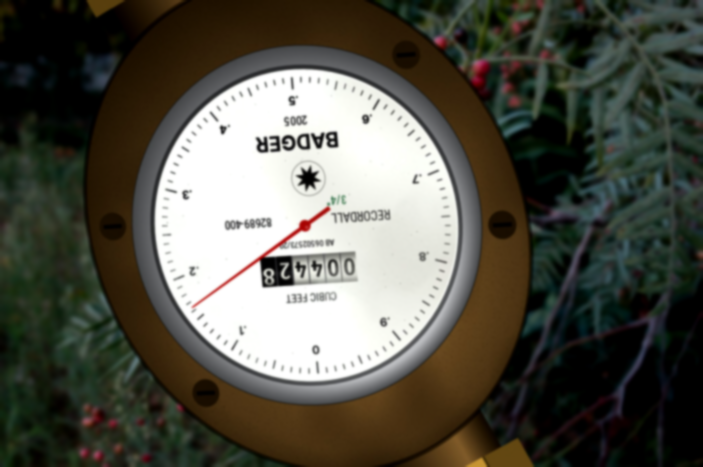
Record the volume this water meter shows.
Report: 4428.16 ft³
